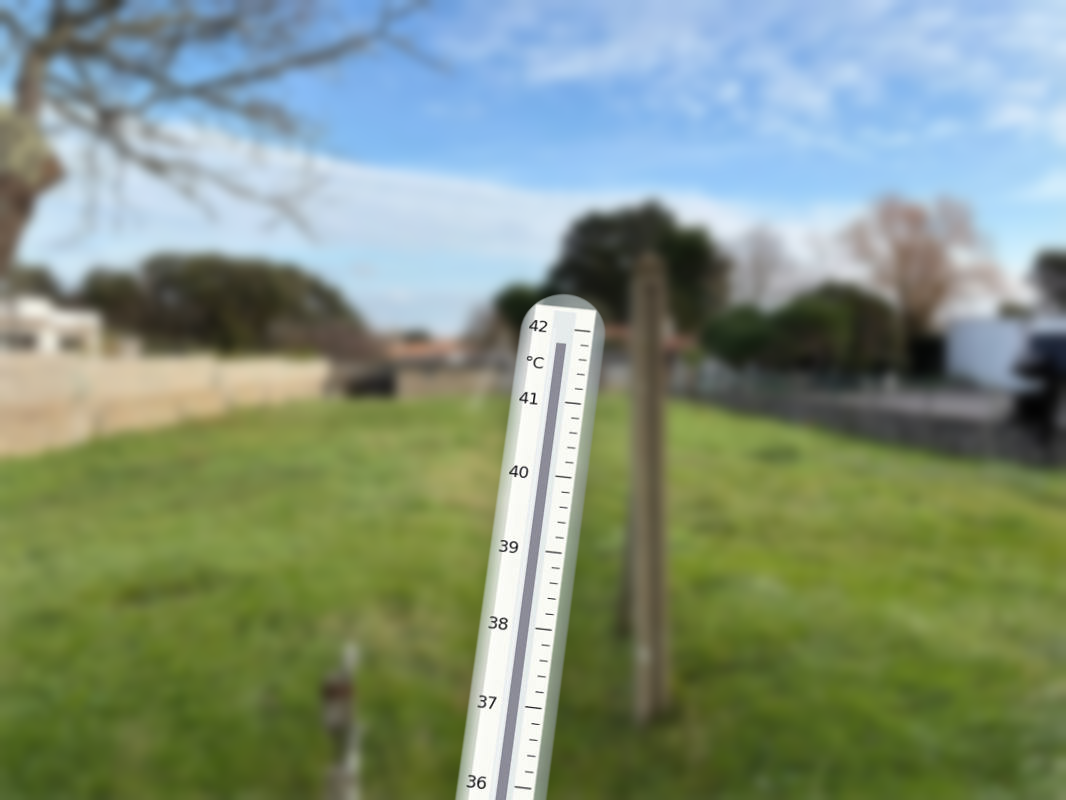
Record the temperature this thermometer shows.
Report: 41.8 °C
